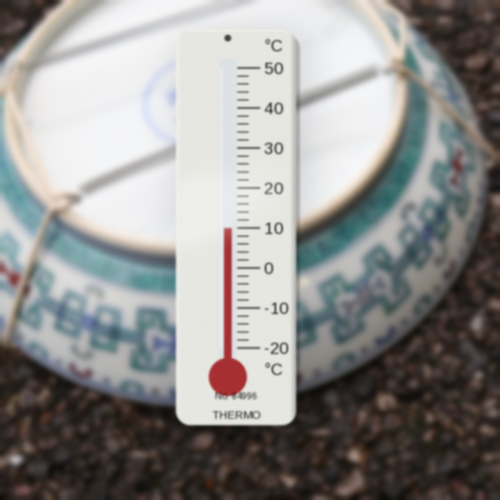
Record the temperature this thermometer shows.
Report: 10 °C
